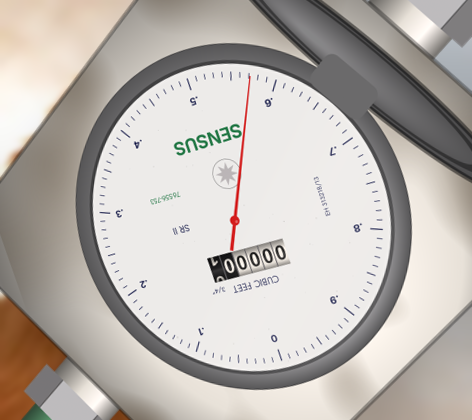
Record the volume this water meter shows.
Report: 0.57 ft³
